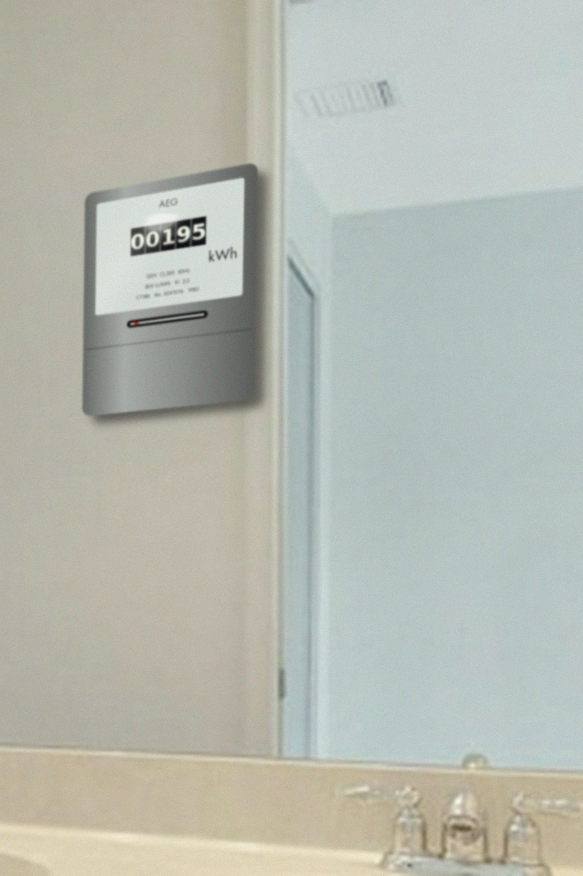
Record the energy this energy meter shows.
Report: 195 kWh
